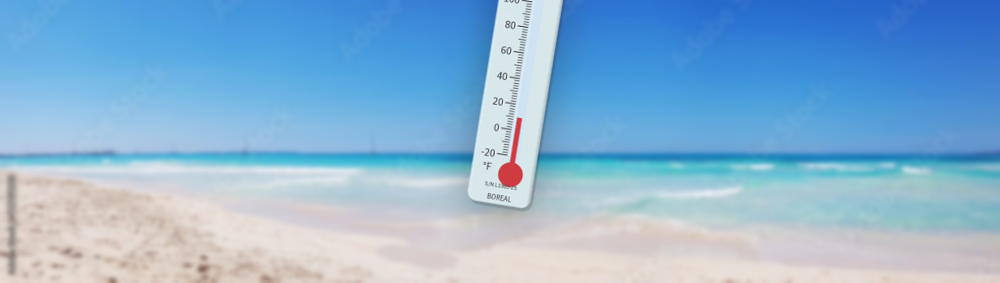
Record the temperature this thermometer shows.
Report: 10 °F
